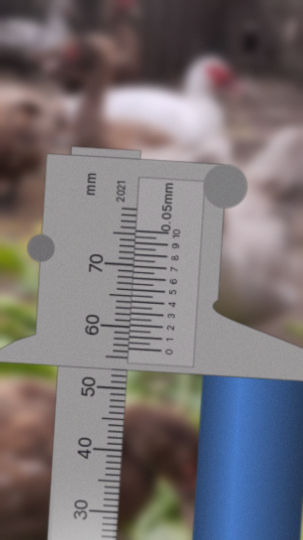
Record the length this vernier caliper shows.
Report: 56.5 mm
